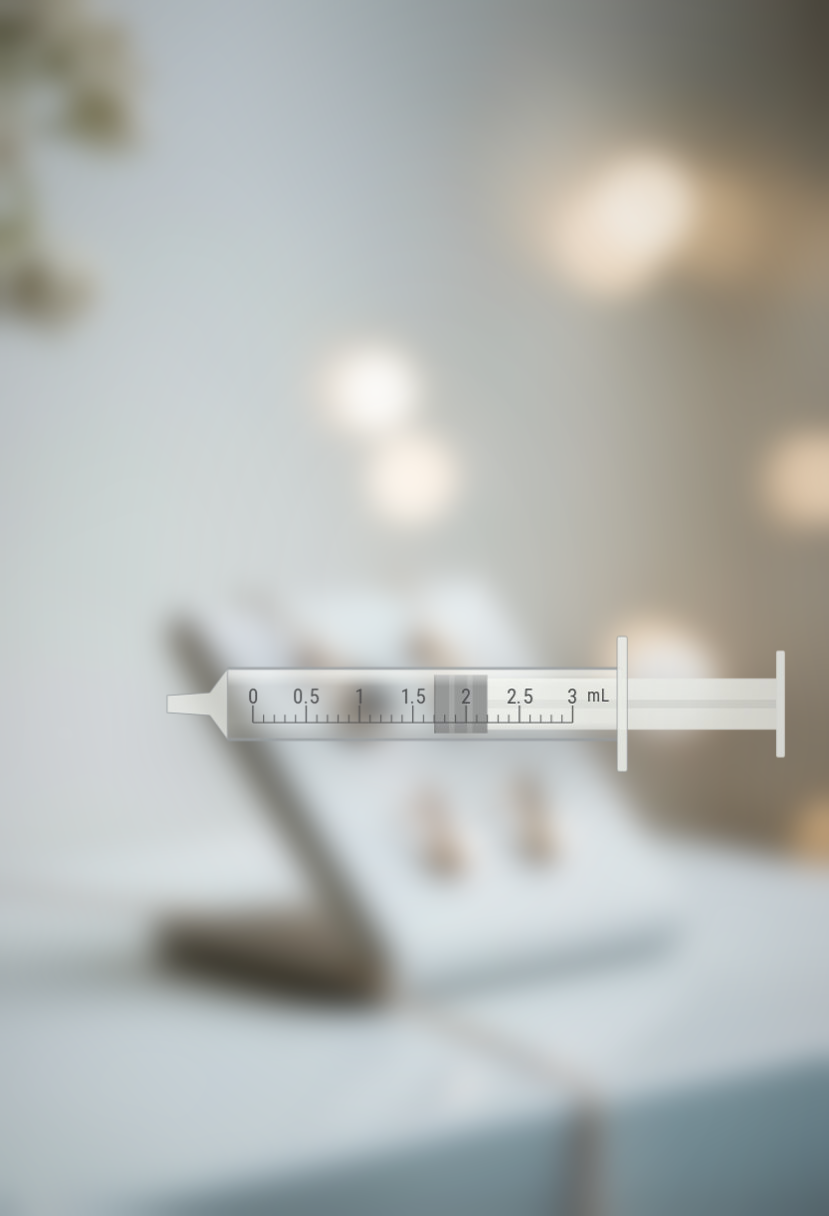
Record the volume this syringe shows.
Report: 1.7 mL
